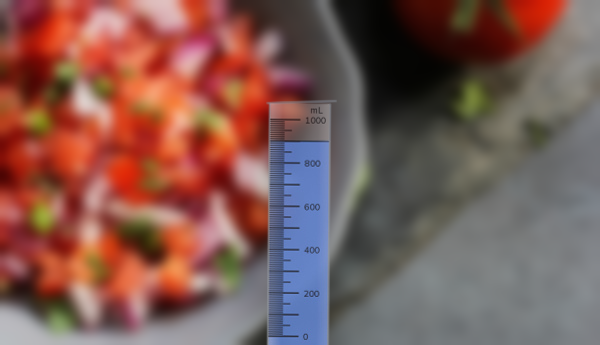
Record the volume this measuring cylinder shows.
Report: 900 mL
